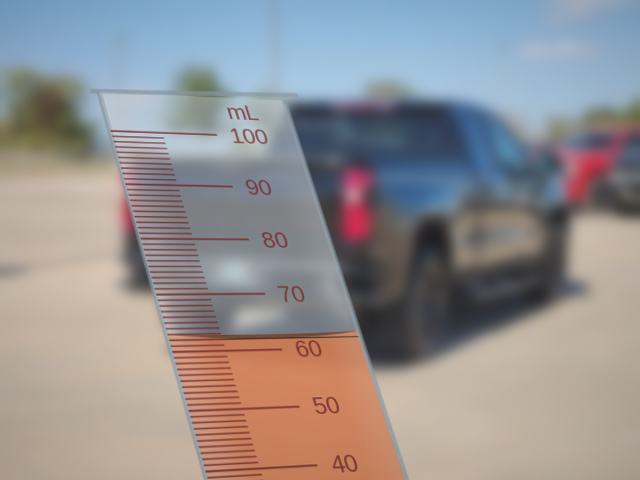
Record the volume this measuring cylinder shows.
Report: 62 mL
